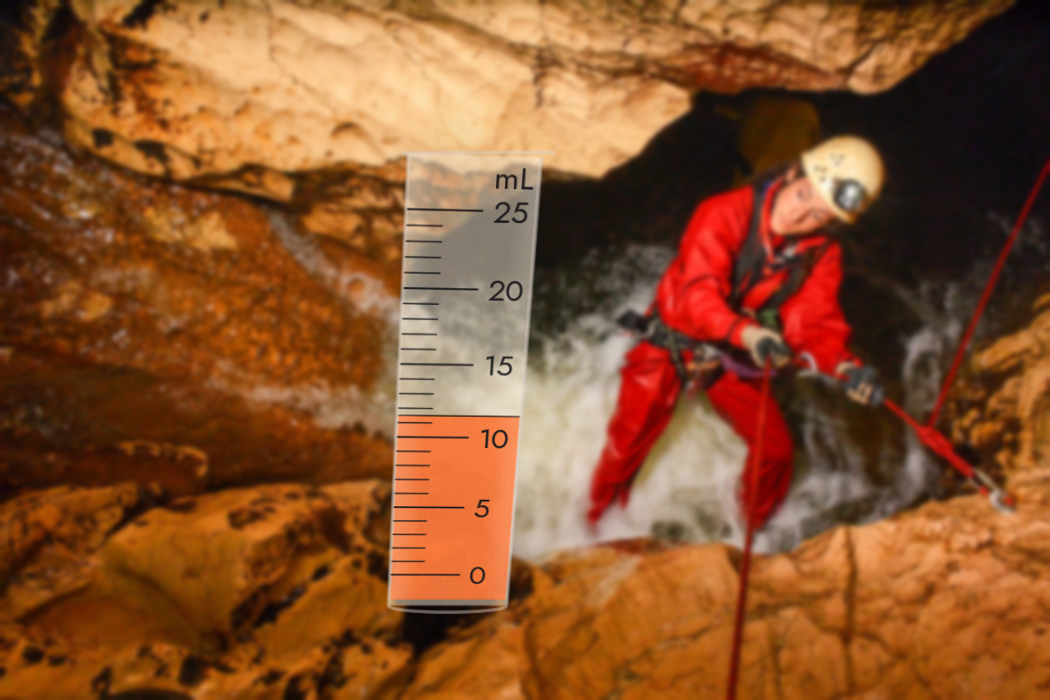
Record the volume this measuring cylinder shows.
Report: 11.5 mL
